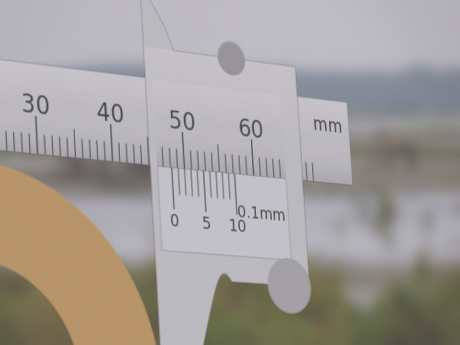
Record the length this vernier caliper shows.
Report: 48.2 mm
